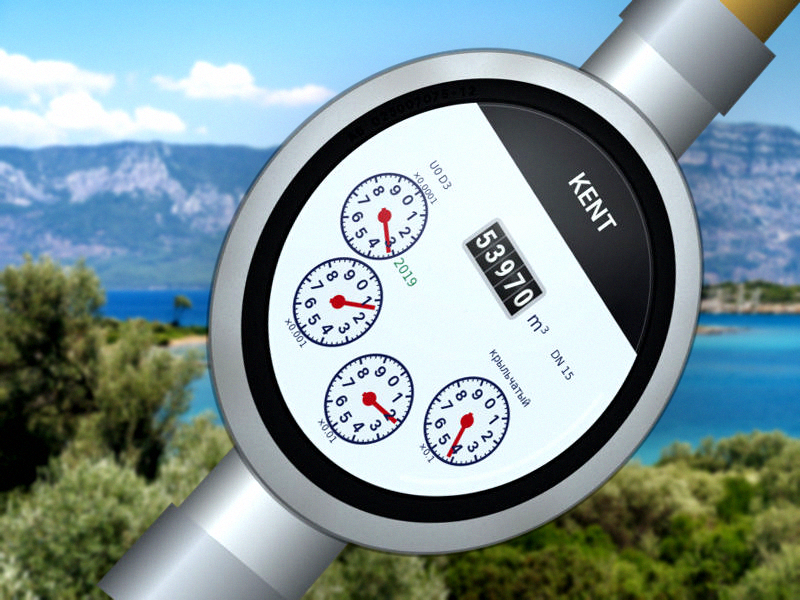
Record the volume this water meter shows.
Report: 53970.4213 m³
